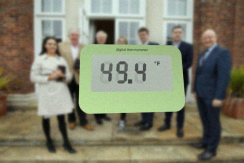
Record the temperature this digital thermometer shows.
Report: 49.4 °F
